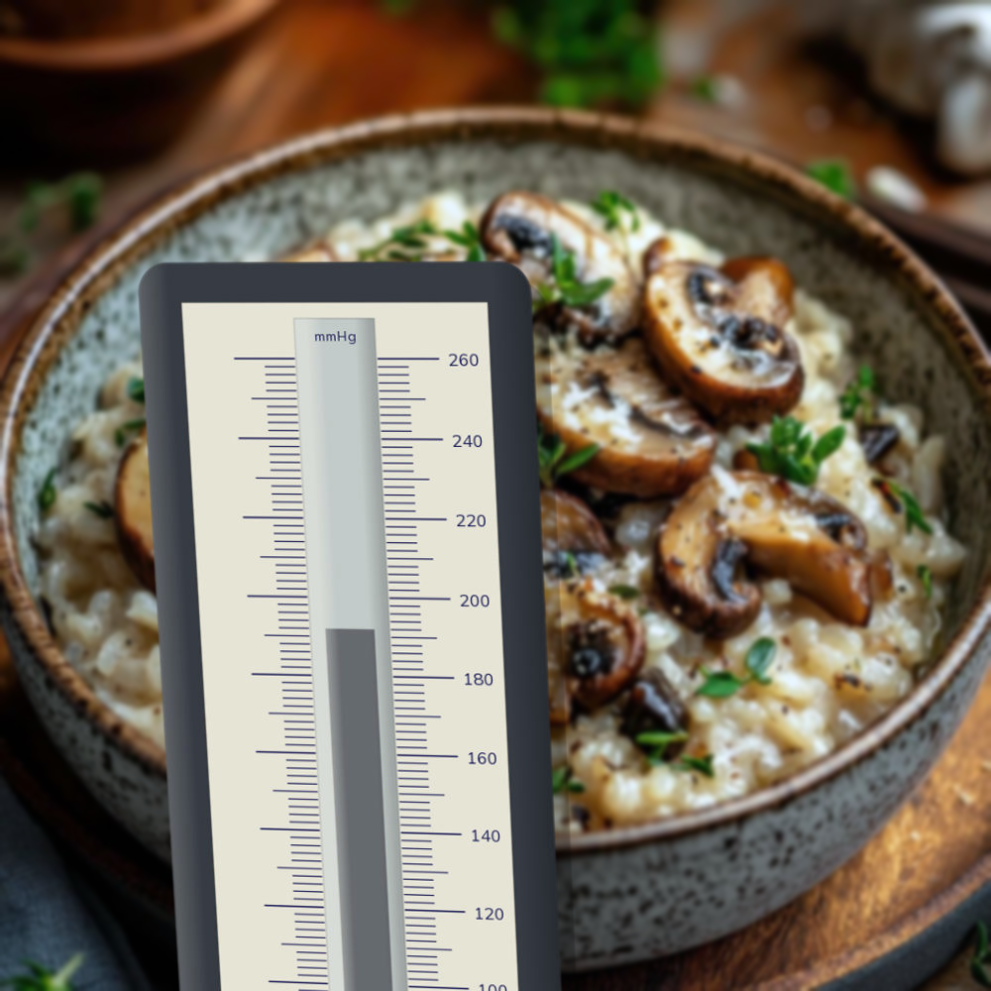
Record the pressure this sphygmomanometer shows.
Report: 192 mmHg
